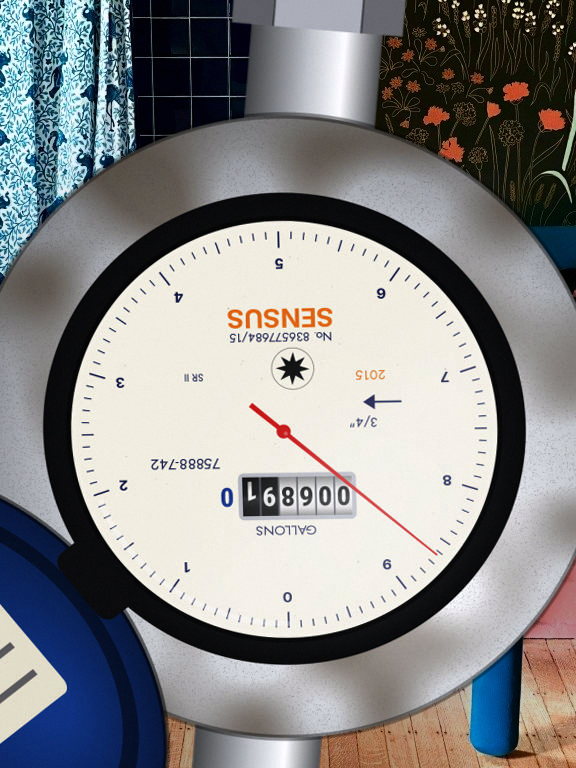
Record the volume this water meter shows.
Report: 68908.6 gal
